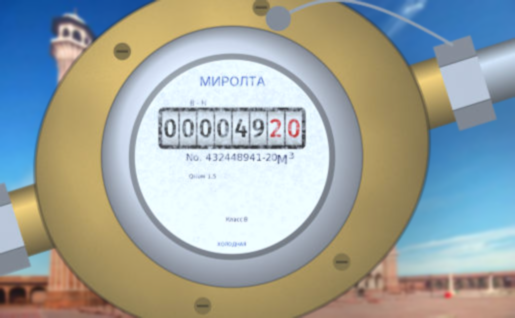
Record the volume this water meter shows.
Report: 49.20 m³
